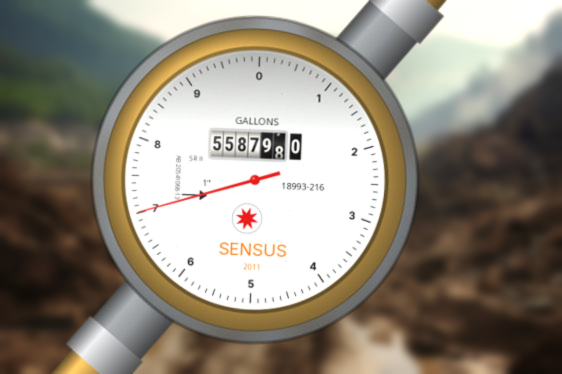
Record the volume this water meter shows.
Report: 5587977.0 gal
